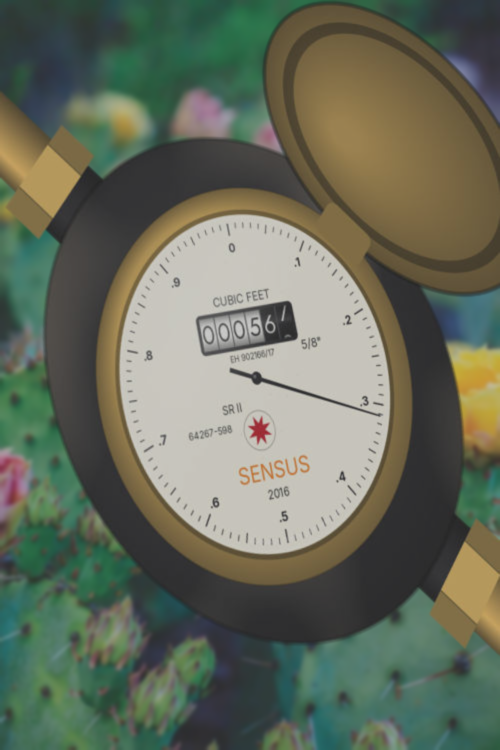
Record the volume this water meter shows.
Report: 567.31 ft³
